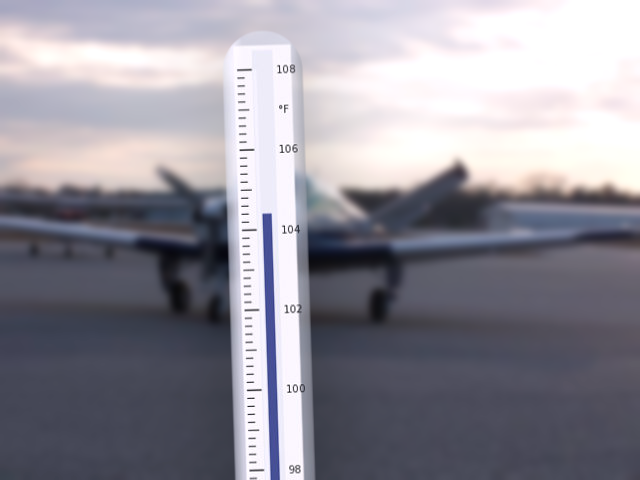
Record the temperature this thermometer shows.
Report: 104.4 °F
